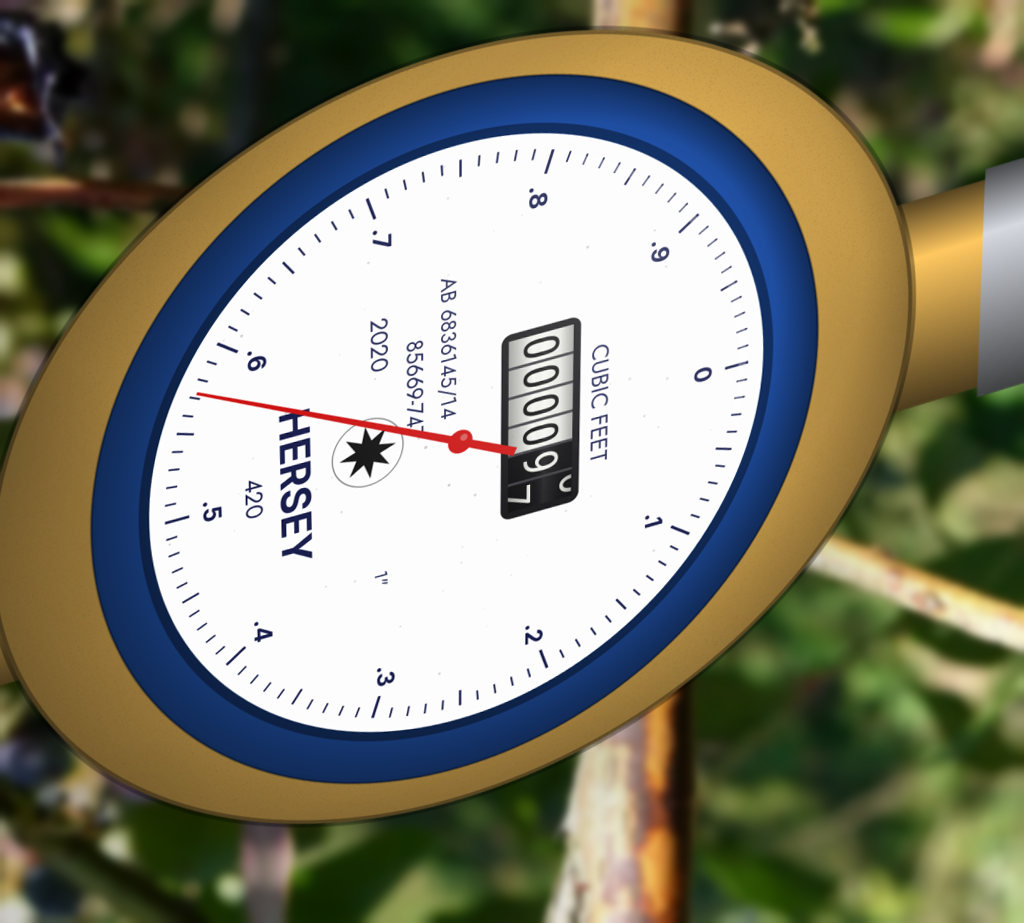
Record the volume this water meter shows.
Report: 96.57 ft³
